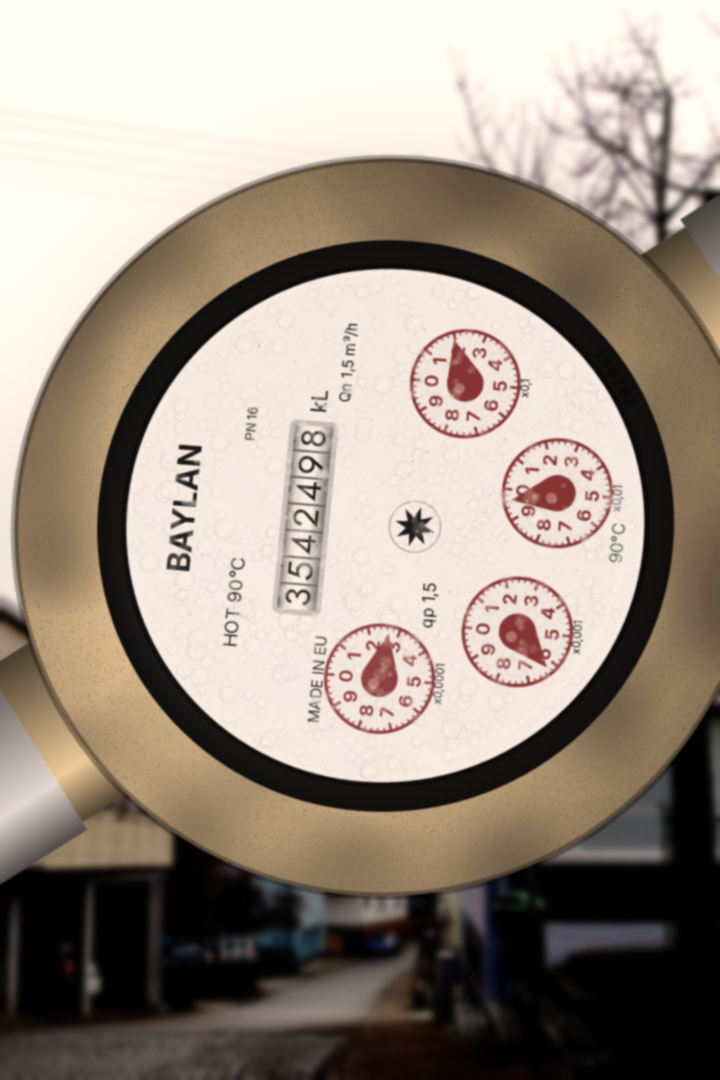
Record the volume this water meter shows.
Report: 3542498.1962 kL
